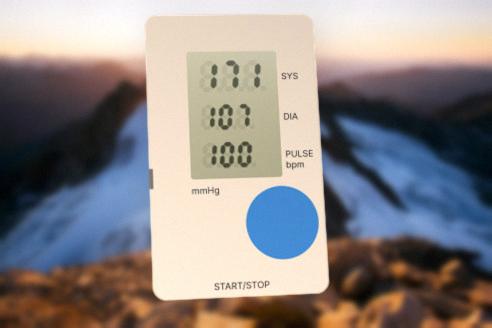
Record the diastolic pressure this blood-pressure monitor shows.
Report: 107 mmHg
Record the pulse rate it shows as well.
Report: 100 bpm
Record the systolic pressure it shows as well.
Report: 171 mmHg
